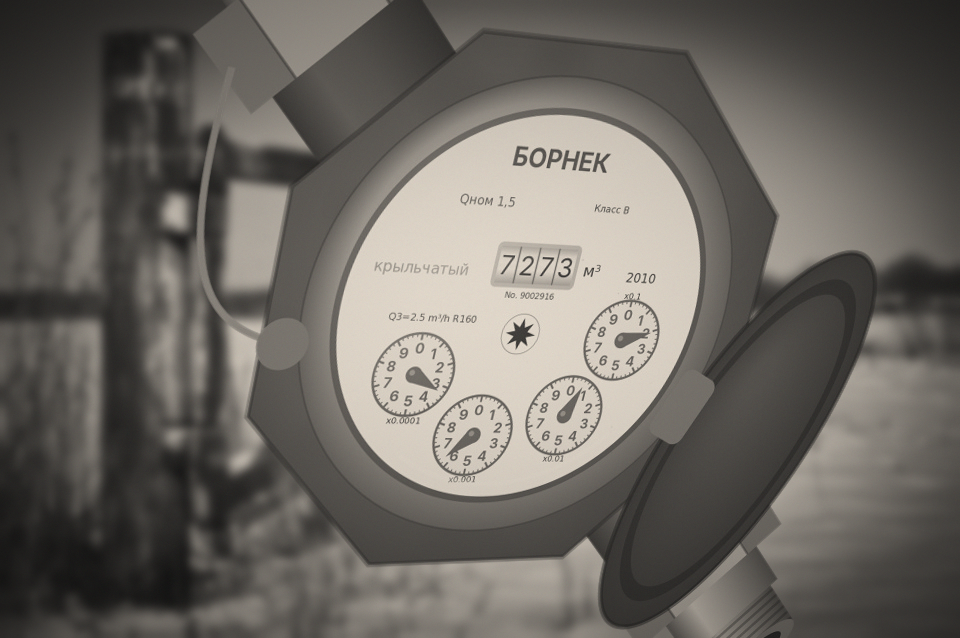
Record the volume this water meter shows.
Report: 7273.2063 m³
